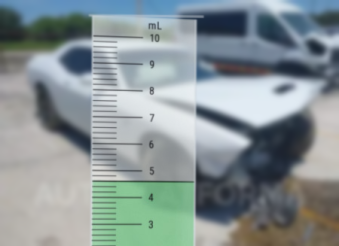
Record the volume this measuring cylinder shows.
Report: 4.6 mL
